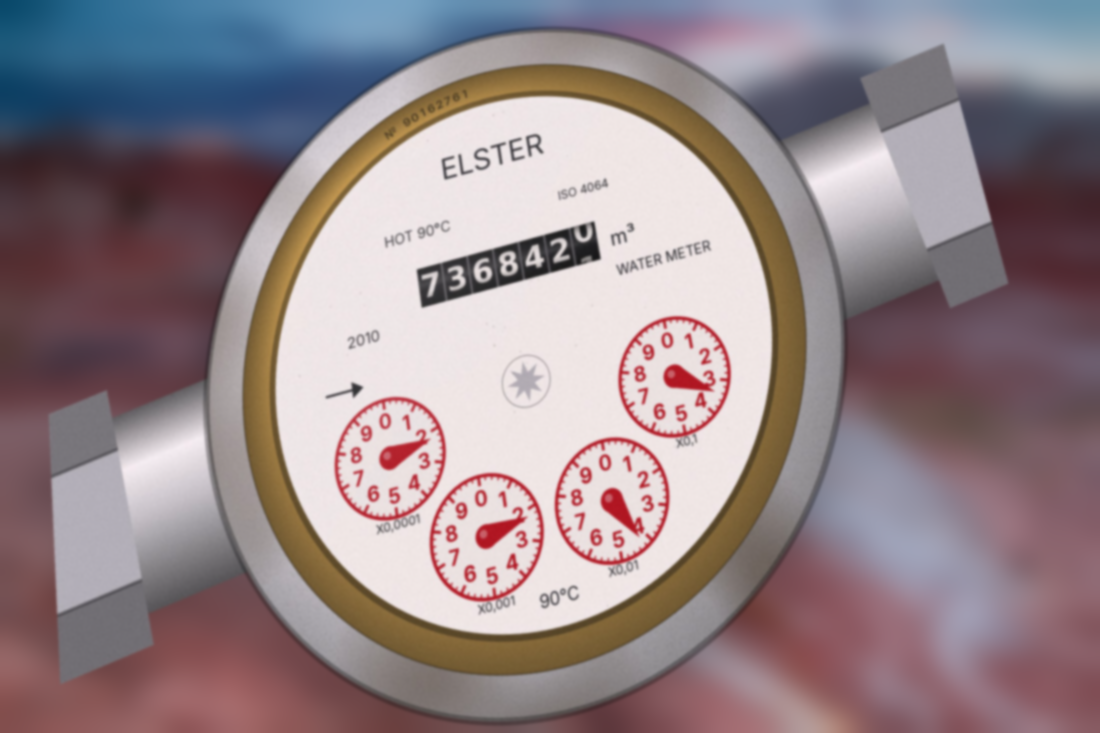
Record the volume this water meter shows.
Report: 7368420.3422 m³
